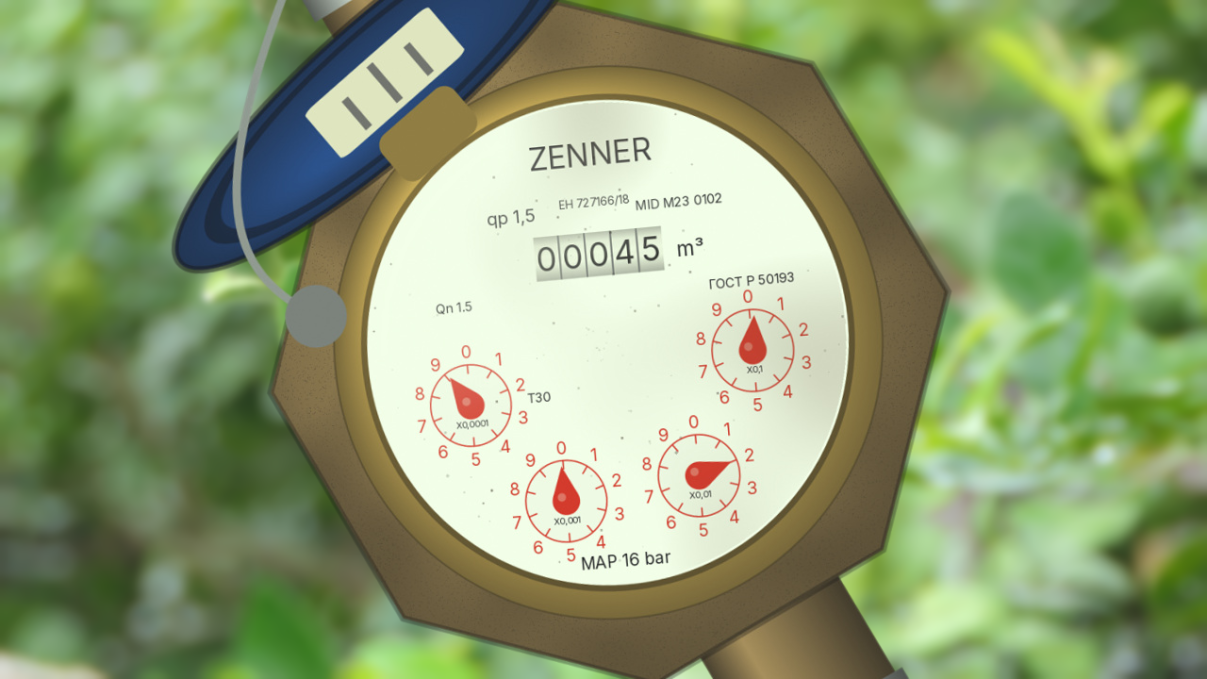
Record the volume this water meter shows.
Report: 45.0199 m³
